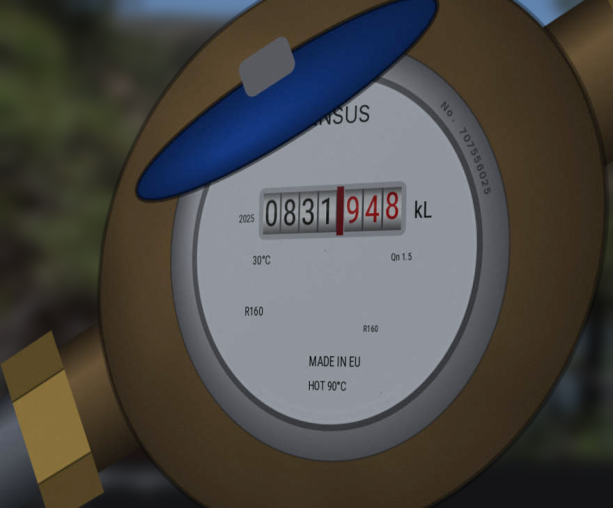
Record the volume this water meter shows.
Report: 831.948 kL
